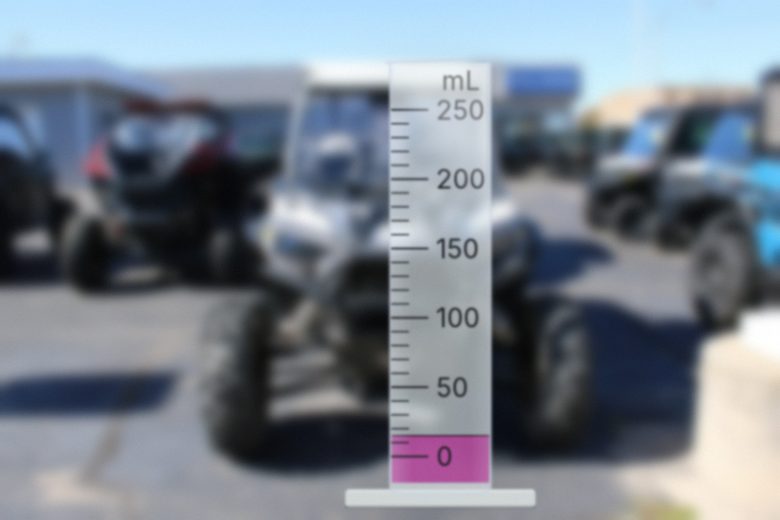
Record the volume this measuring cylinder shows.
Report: 15 mL
